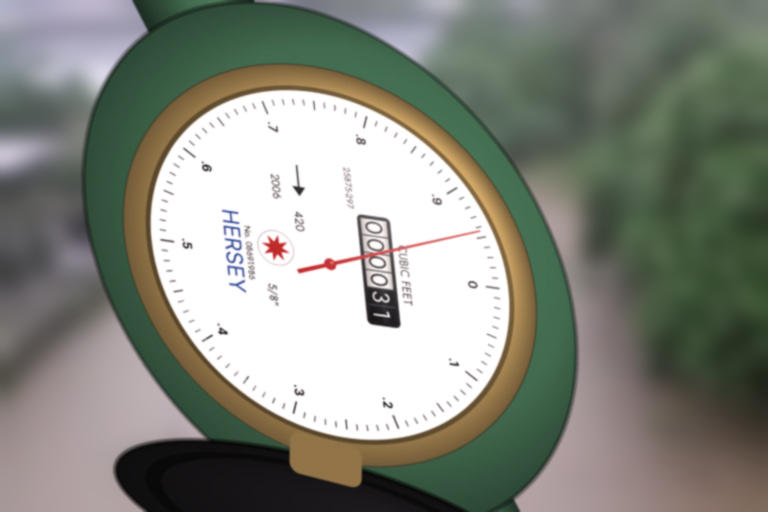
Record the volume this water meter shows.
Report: 30.94 ft³
